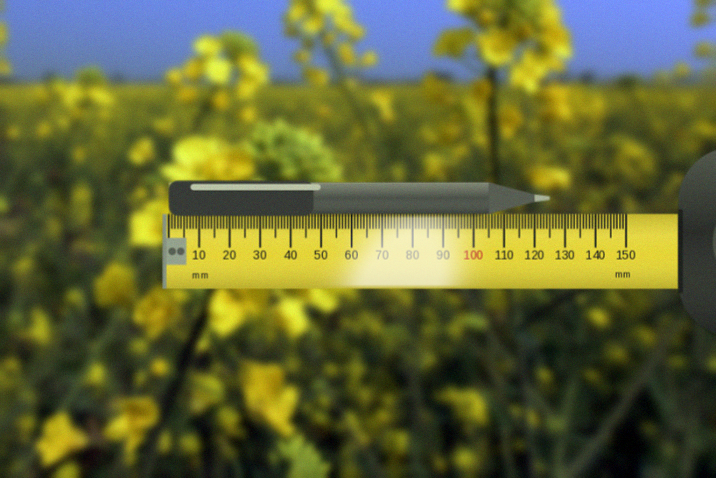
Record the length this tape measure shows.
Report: 125 mm
